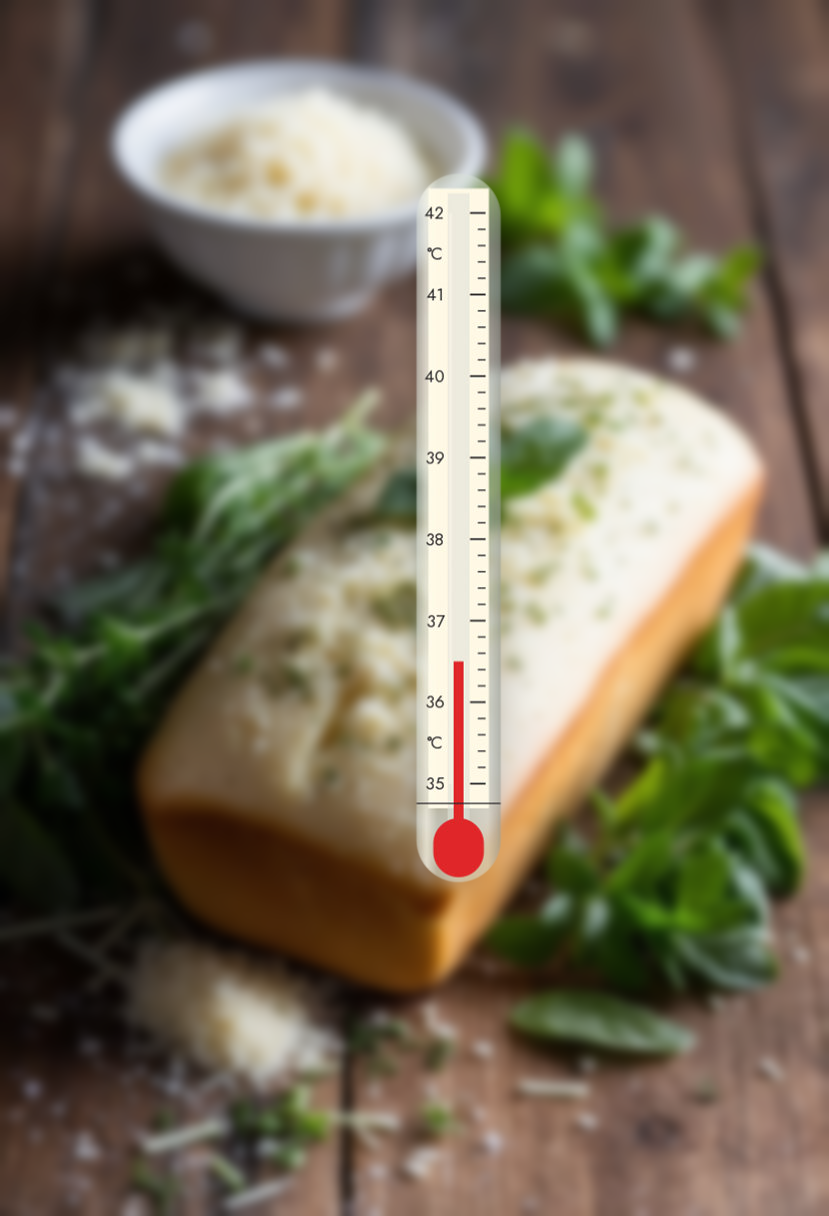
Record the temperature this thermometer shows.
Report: 36.5 °C
